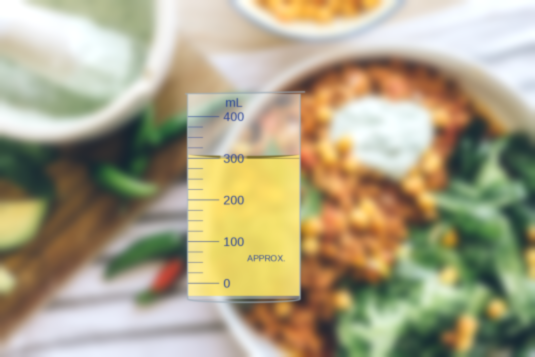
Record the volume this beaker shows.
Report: 300 mL
